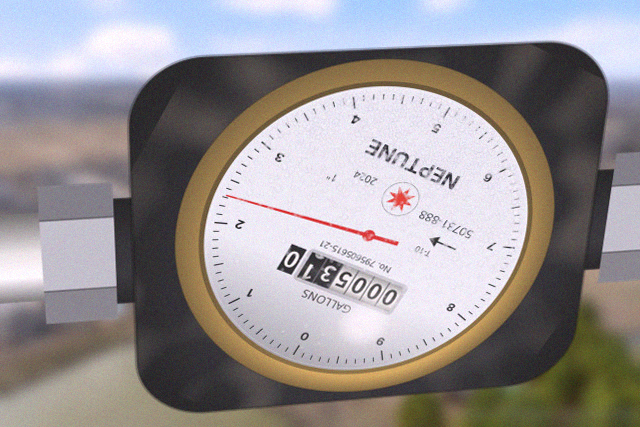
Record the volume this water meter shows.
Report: 5312.3 gal
